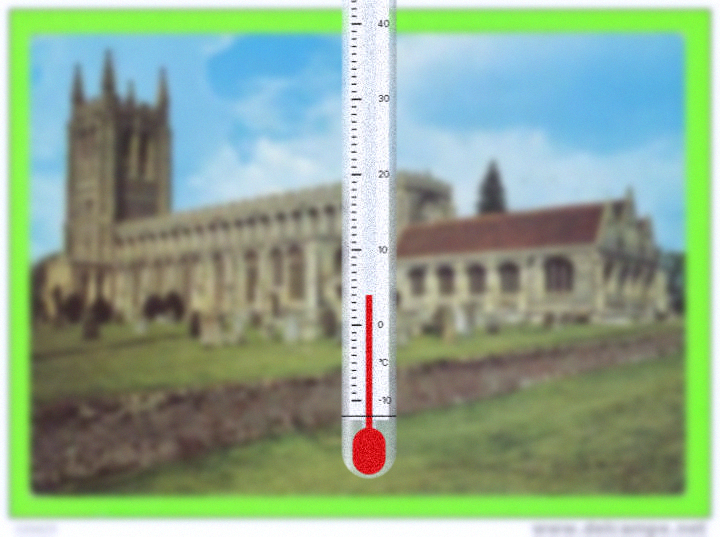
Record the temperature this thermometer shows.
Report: 4 °C
